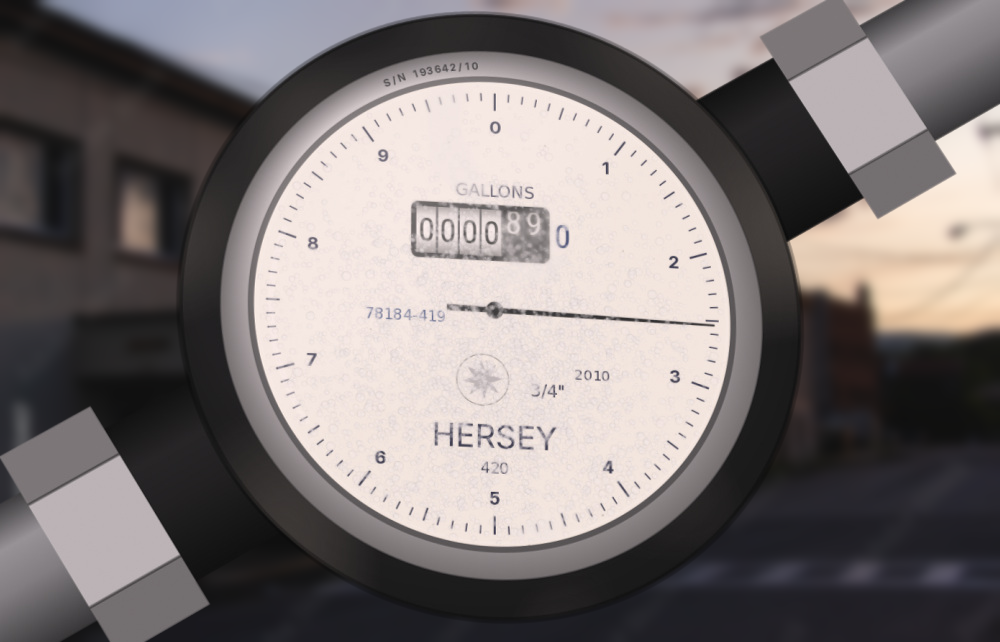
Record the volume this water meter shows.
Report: 892.5 gal
